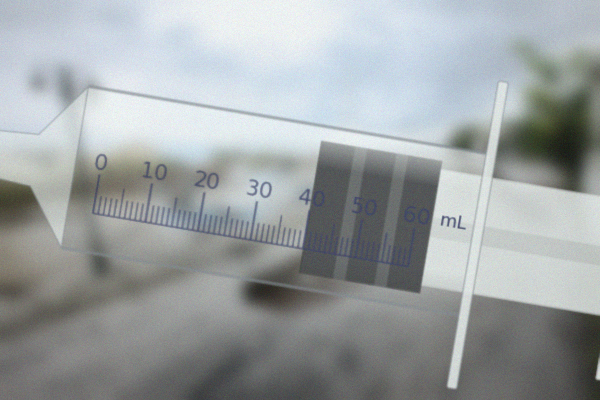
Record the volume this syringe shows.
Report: 40 mL
